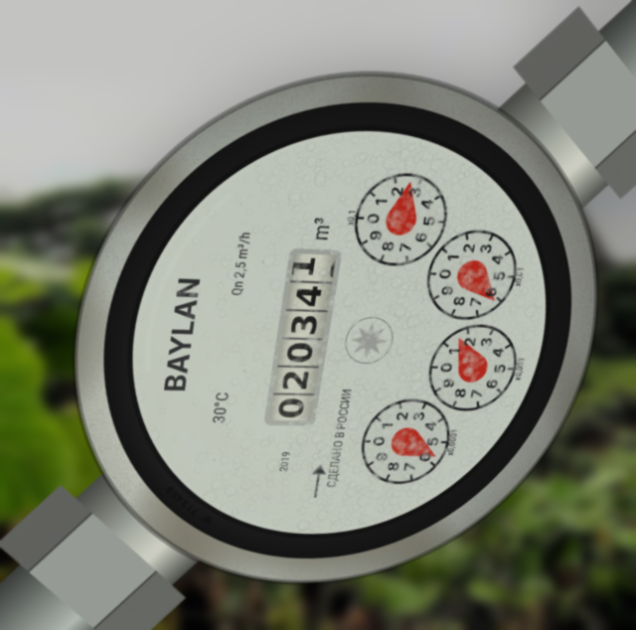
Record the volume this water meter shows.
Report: 20341.2615 m³
